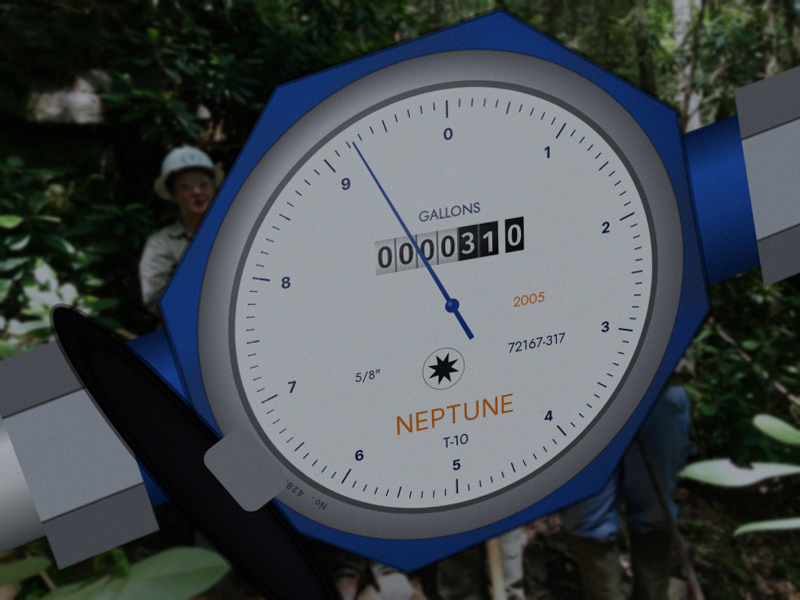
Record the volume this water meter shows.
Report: 309.2 gal
